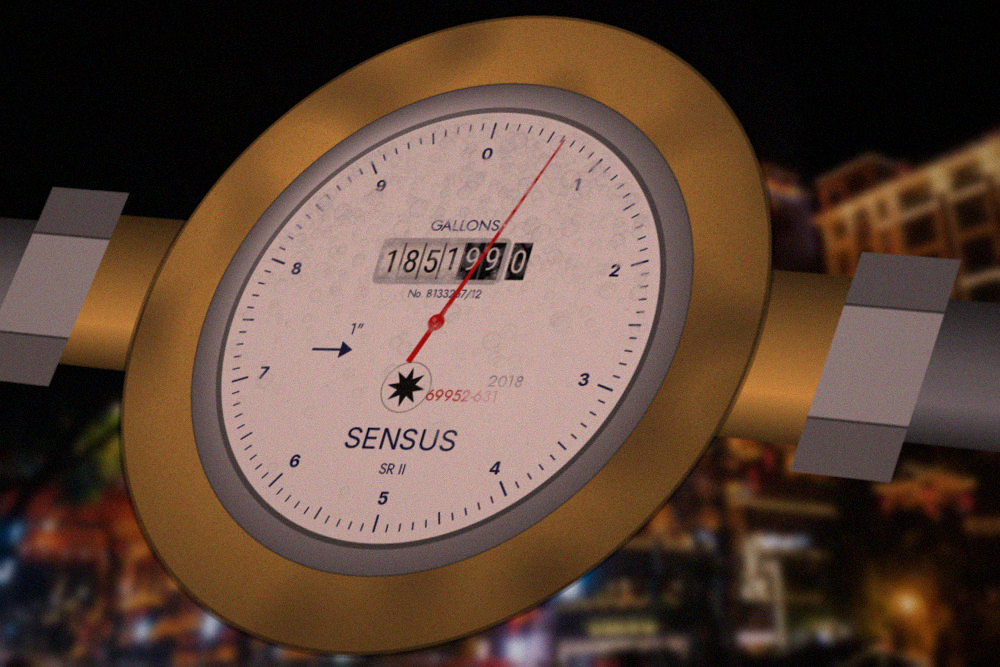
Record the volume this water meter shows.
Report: 1851990.6 gal
